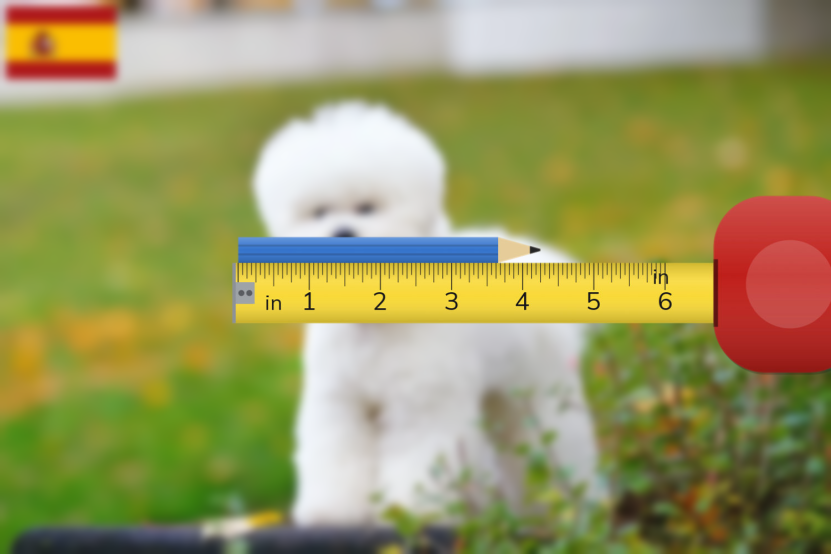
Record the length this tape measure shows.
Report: 4.25 in
